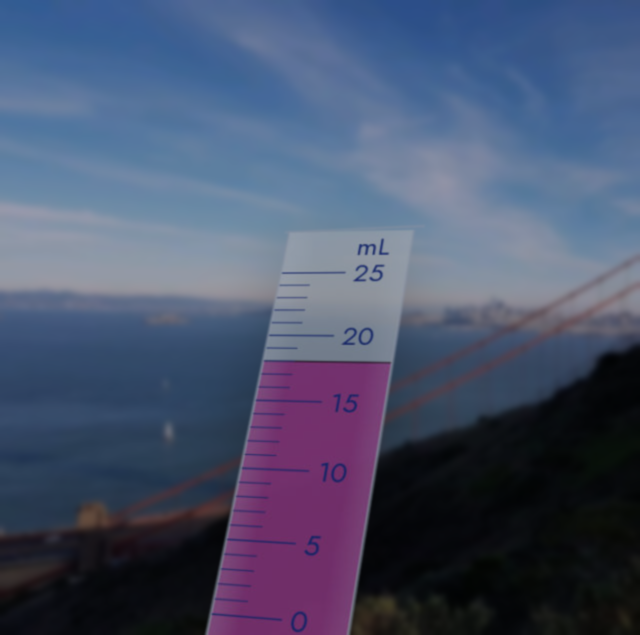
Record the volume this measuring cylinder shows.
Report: 18 mL
